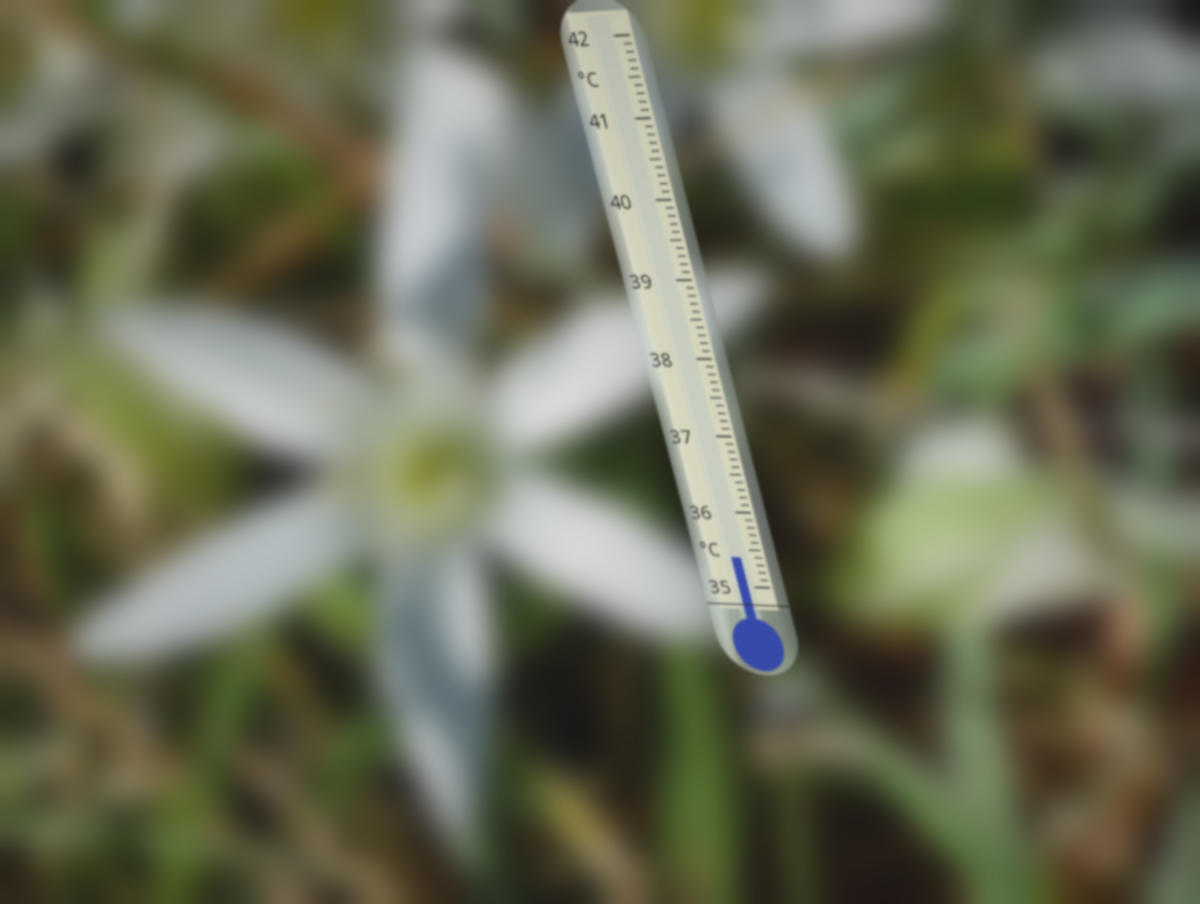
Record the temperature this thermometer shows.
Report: 35.4 °C
